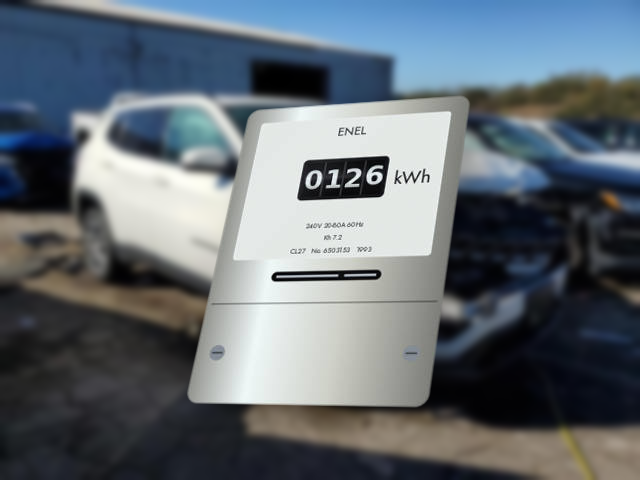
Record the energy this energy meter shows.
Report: 126 kWh
